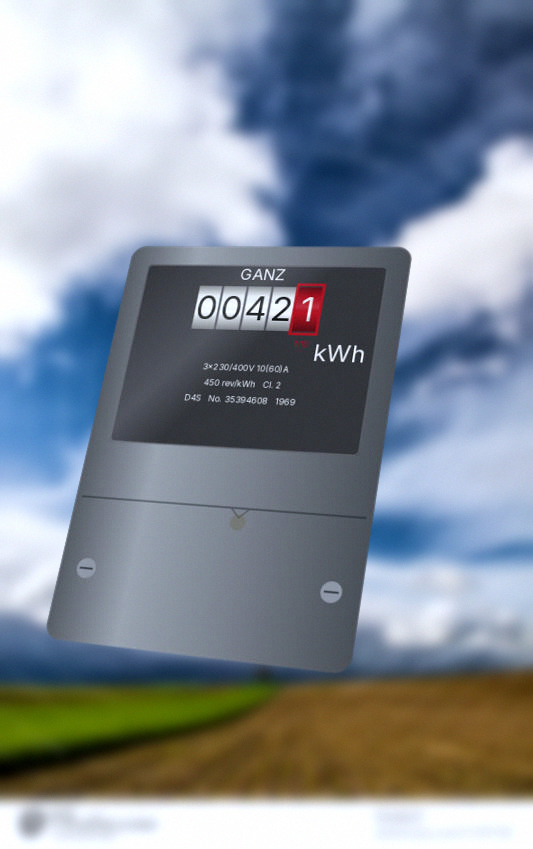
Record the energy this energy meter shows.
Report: 42.1 kWh
